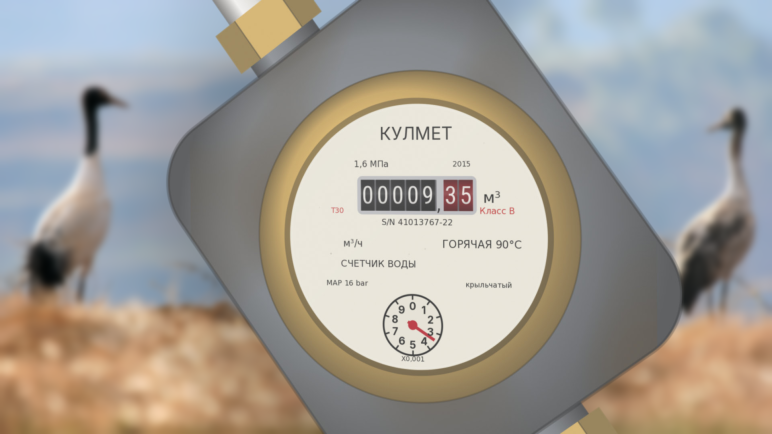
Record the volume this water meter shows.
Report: 9.353 m³
